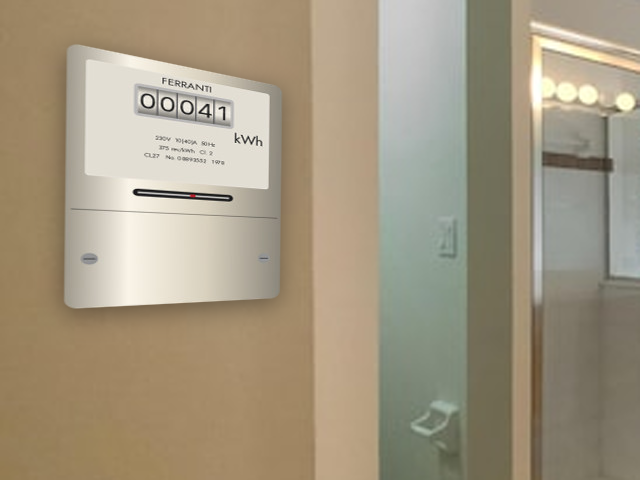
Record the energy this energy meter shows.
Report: 41 kWh
